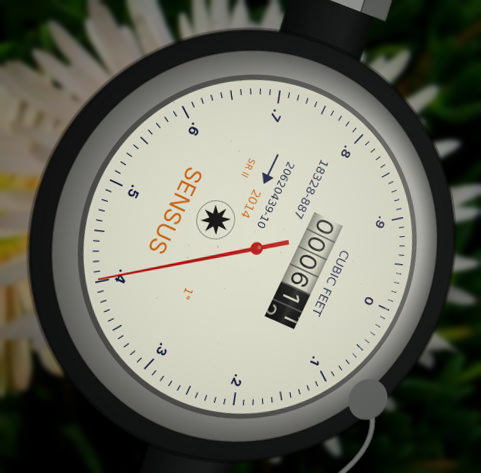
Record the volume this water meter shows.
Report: 611.40 ft³
